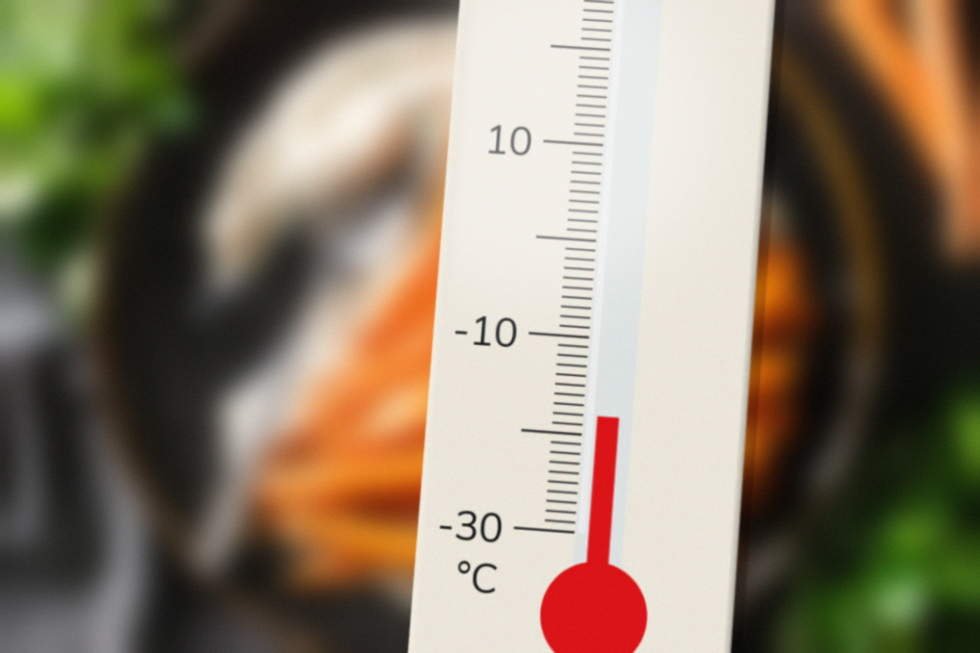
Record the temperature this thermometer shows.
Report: -18 °C
